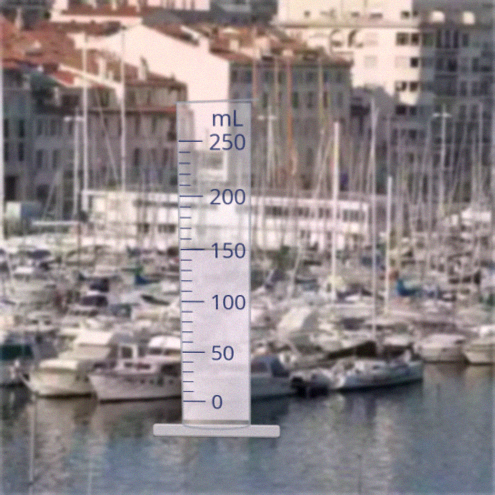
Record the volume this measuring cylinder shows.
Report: 150 mL
